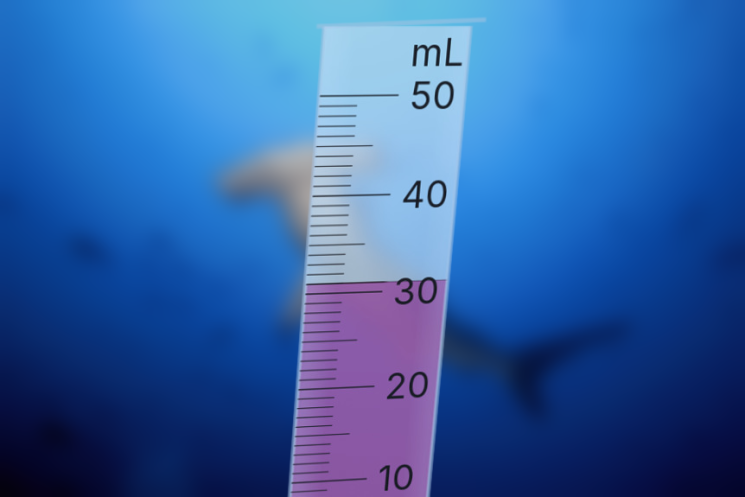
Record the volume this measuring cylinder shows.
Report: 31 mL
